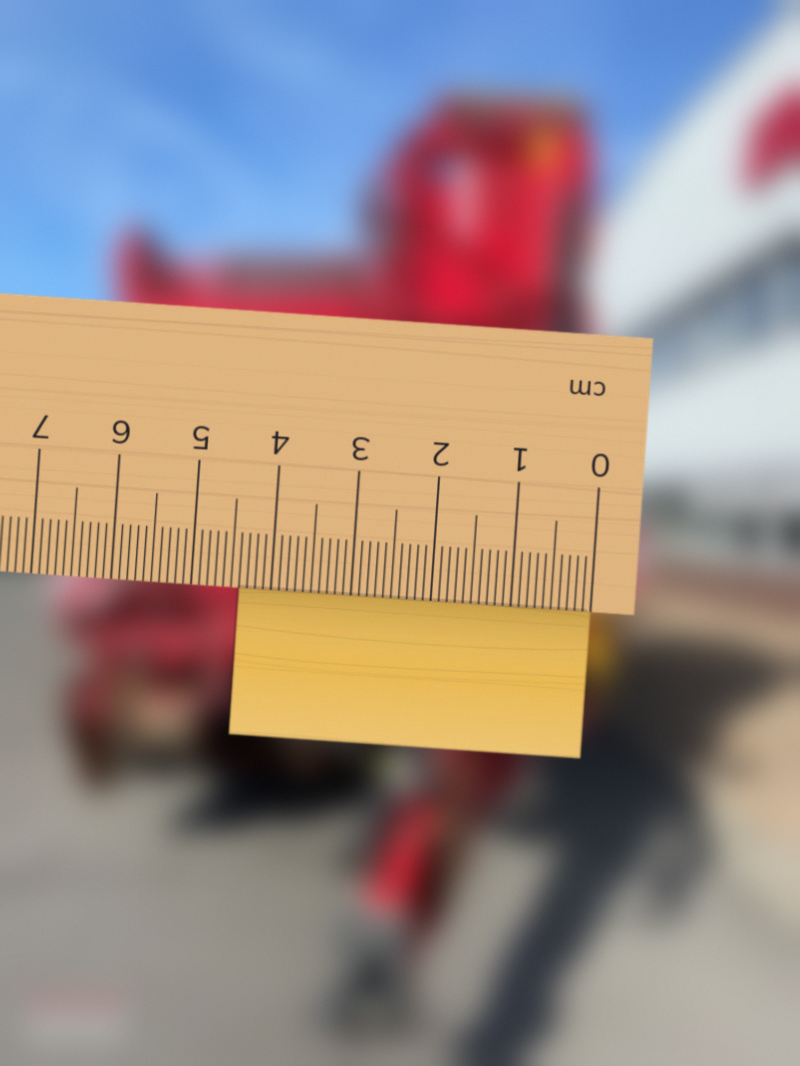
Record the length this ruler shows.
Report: 4.4 cm
